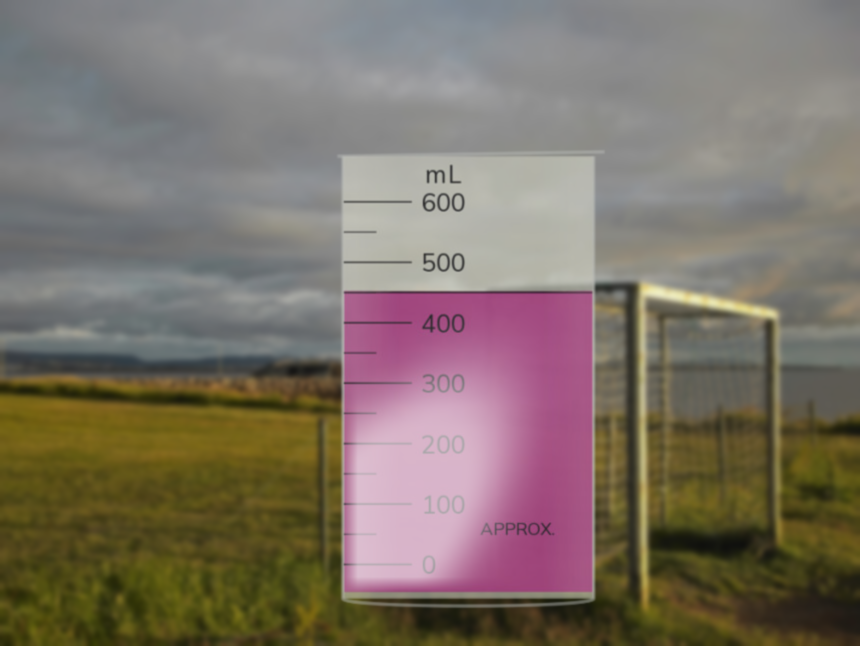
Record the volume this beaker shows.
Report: 450 mL
